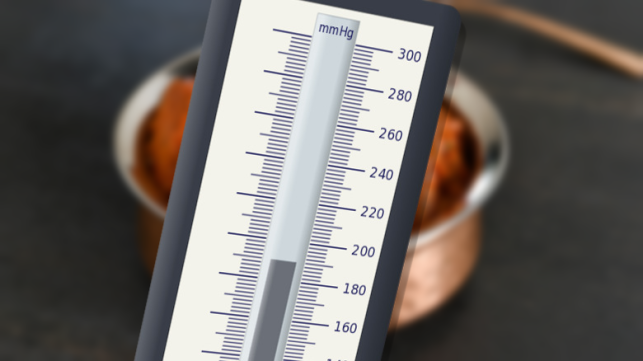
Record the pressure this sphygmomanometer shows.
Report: 190 mmHg
